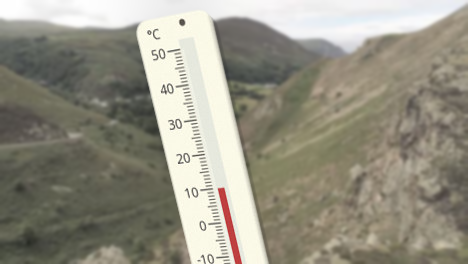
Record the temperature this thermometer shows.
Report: 10 °C
